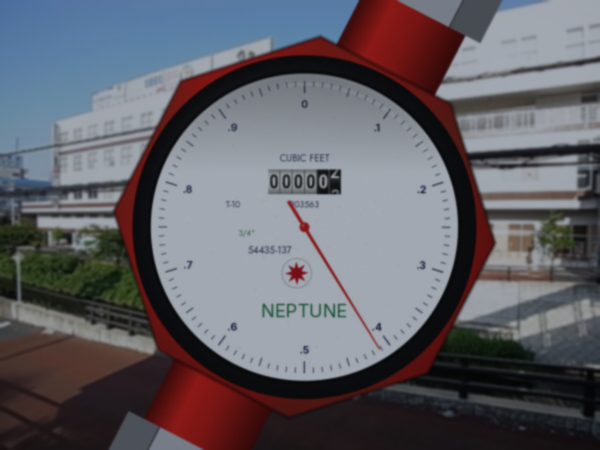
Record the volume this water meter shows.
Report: 2.41 ft³
